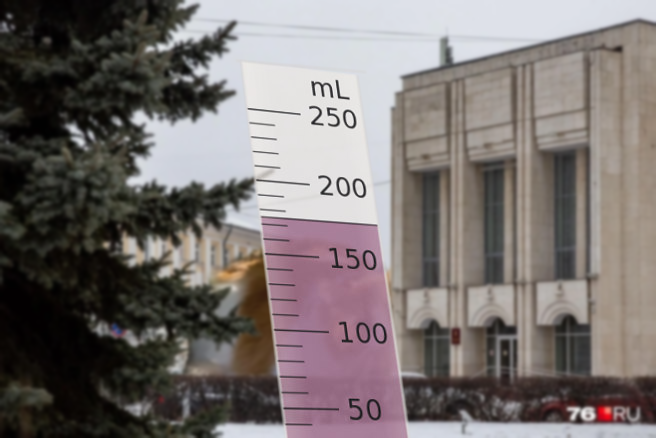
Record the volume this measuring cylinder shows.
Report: 175 mL
